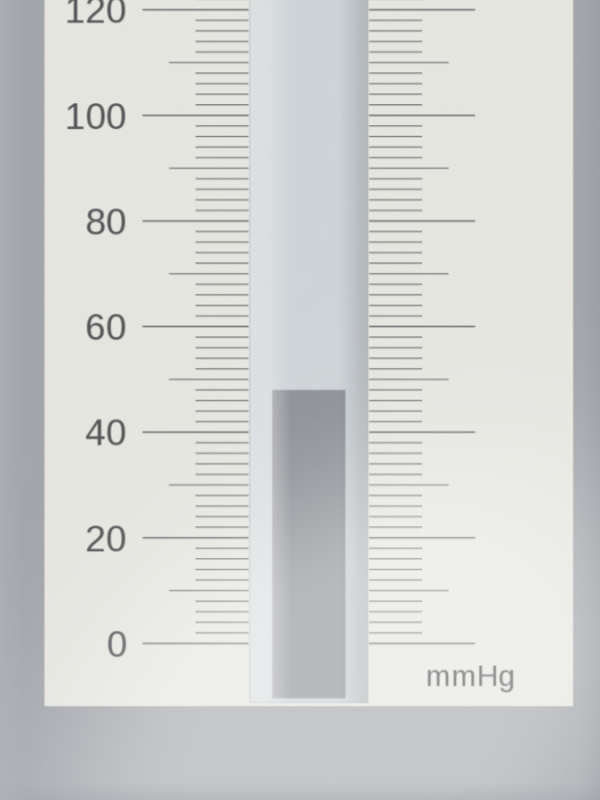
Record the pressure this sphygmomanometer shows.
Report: 48 mmHg
